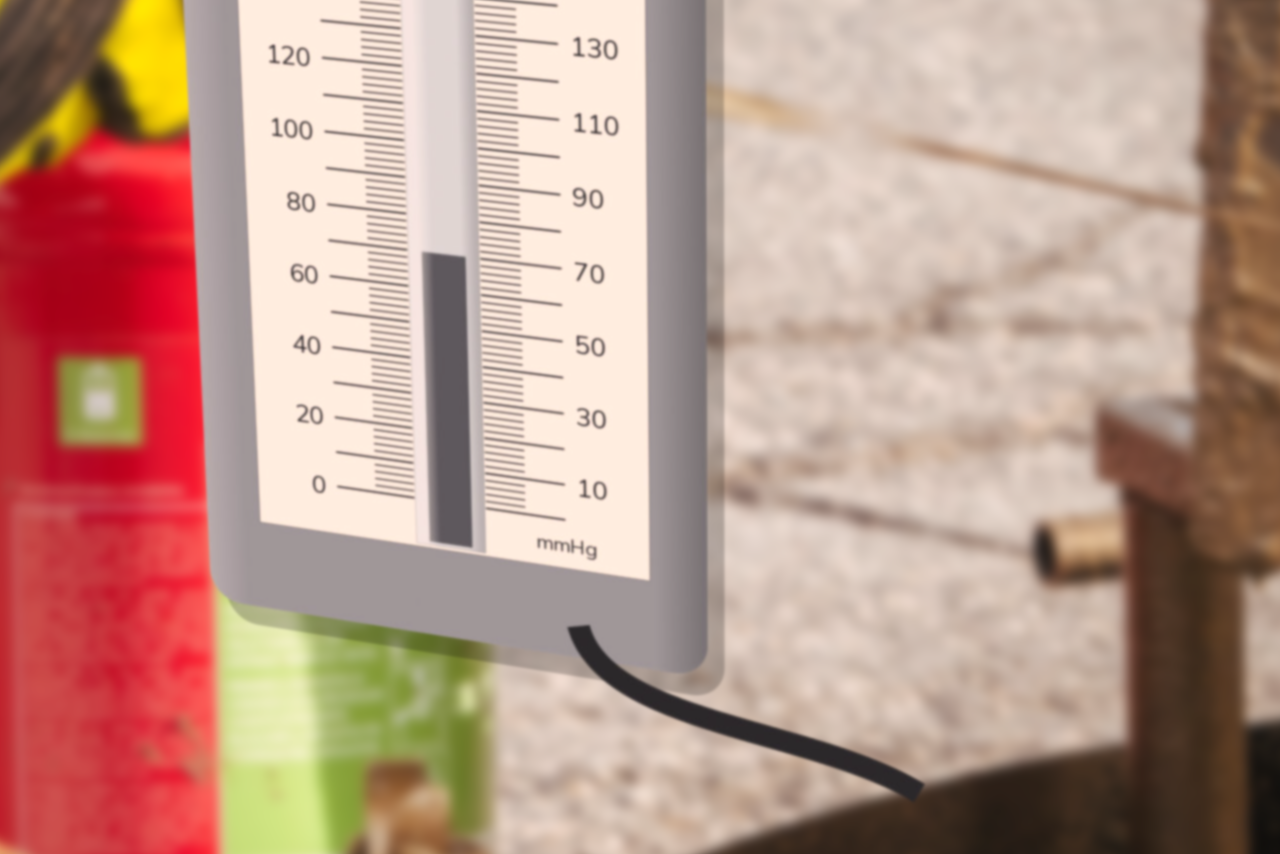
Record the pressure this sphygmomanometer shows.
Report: 70 mmHg
